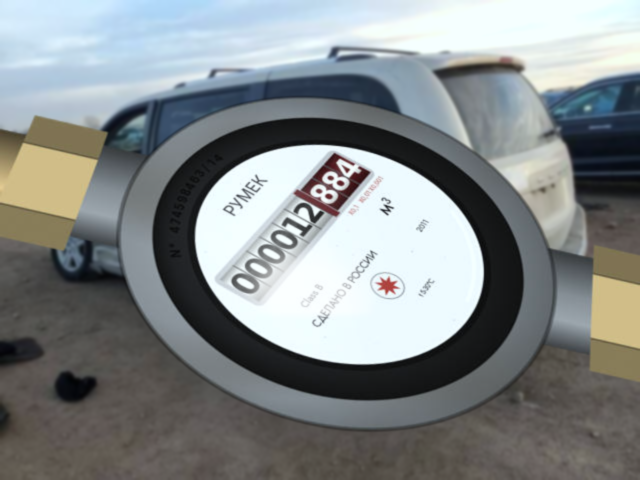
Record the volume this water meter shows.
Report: 12.884 m³
